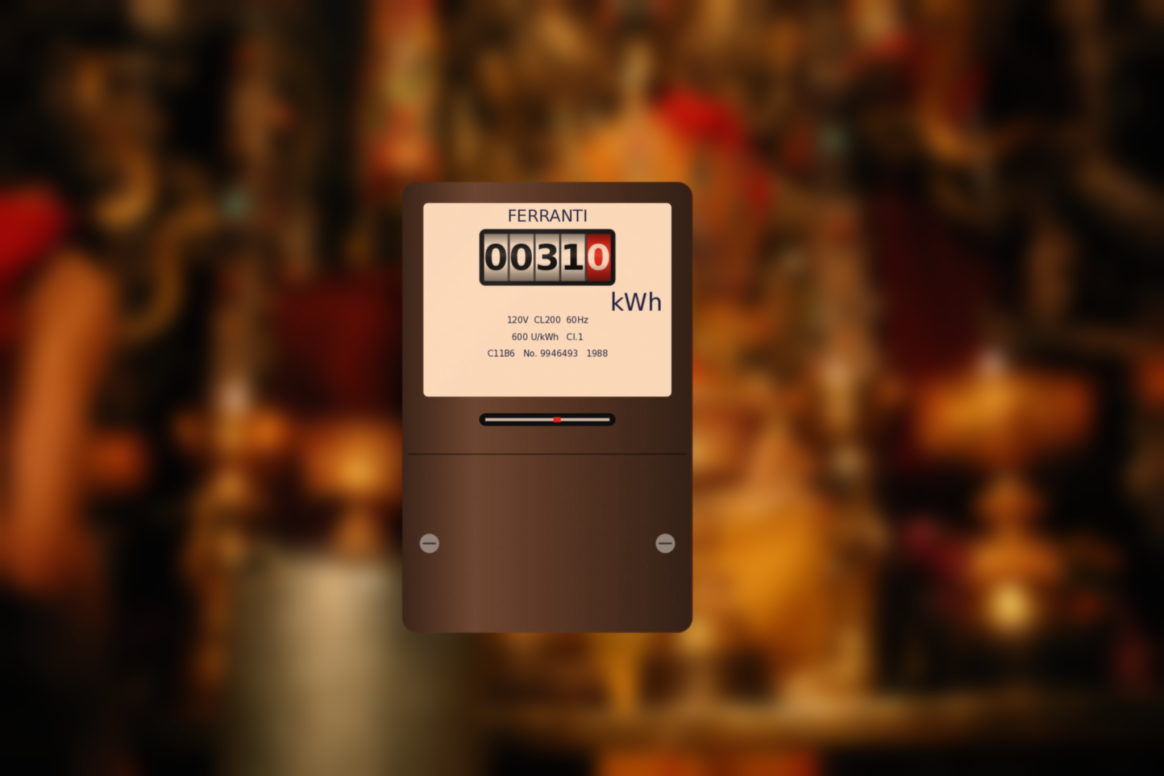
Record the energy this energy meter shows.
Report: 31.0 kWh
